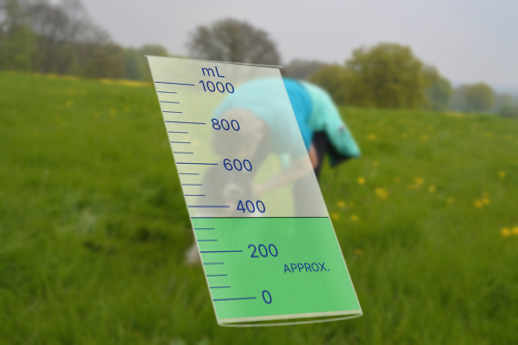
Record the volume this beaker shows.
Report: 350 mL
